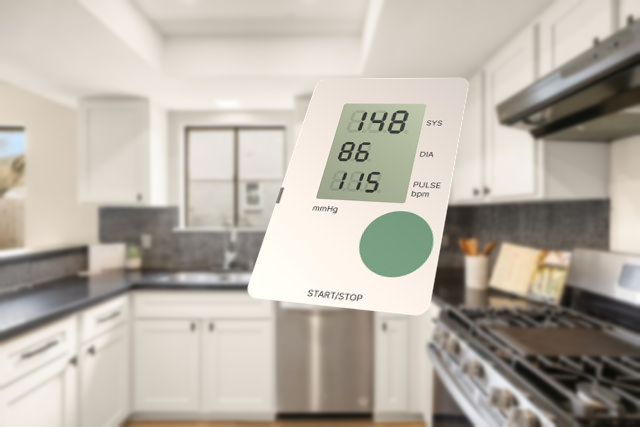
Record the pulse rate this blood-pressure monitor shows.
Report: 115 bpm
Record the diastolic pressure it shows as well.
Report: 86 mmHg
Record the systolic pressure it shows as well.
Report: 148 mmHg
